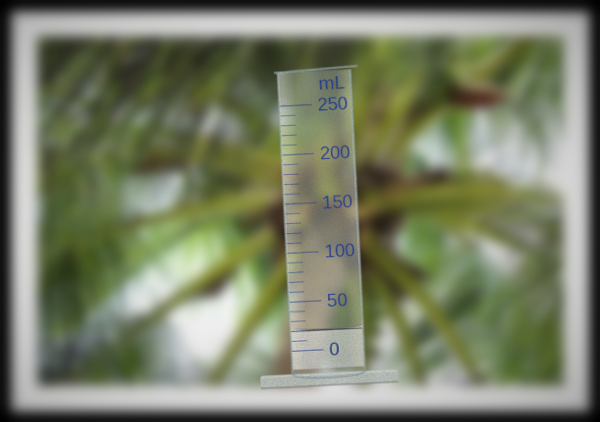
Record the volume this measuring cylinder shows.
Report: 20 mL
